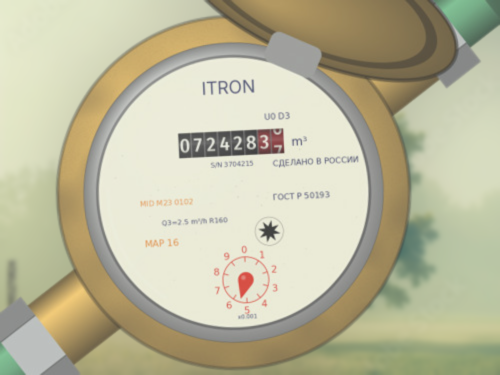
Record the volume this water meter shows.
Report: 72428.365 m³
